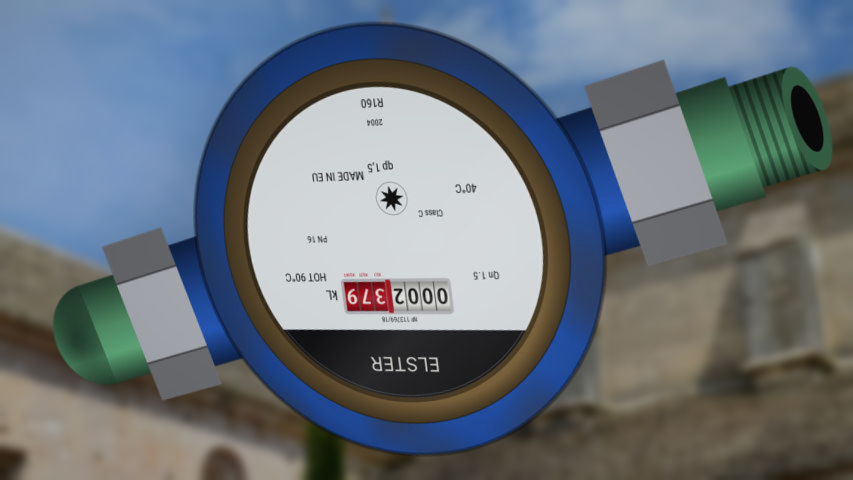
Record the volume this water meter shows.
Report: 2.379 kL
